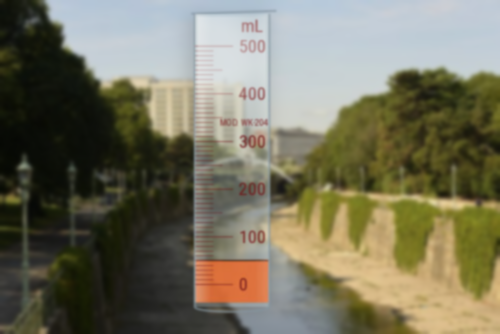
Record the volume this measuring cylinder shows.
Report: 50 mL
